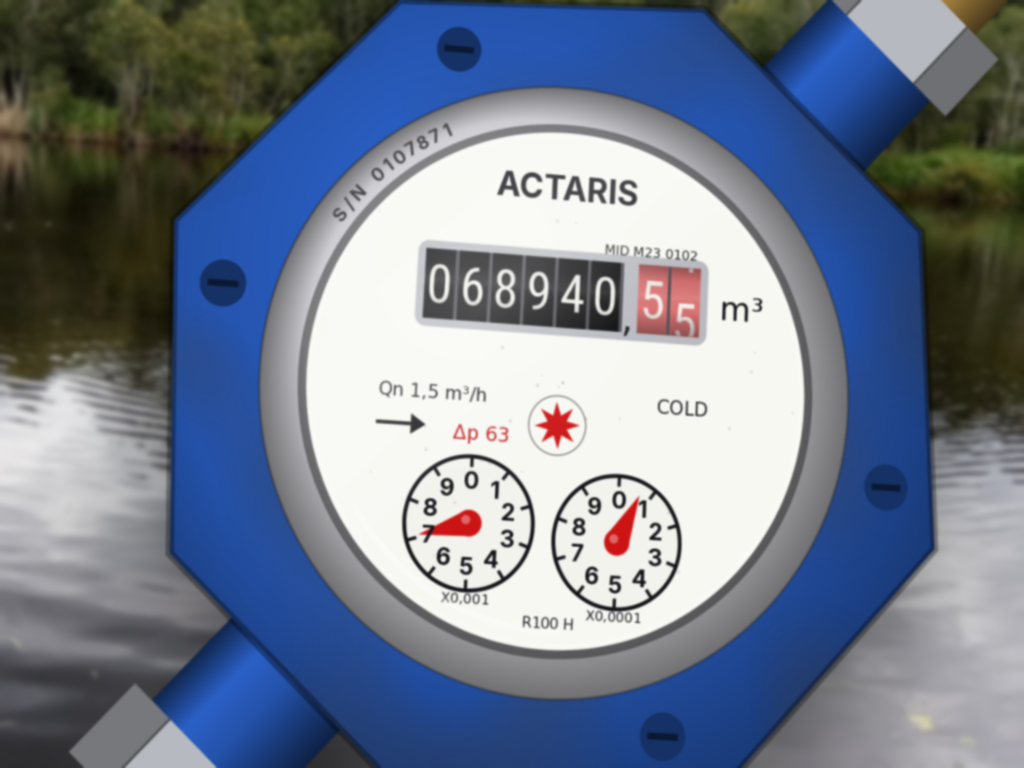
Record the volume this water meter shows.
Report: 68940.5470 m³
